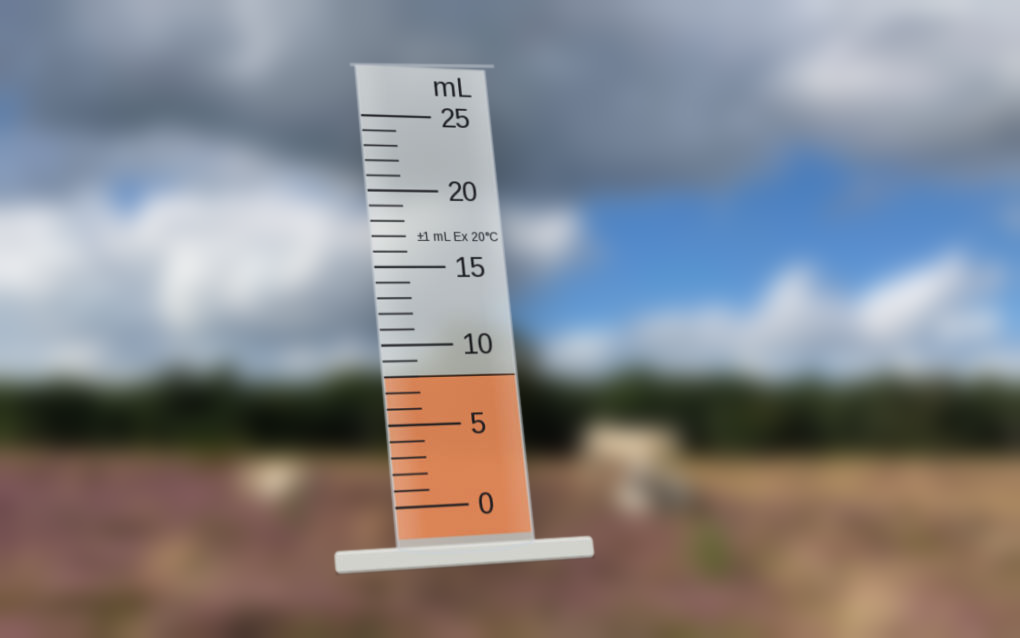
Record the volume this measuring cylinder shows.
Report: 8 mL
